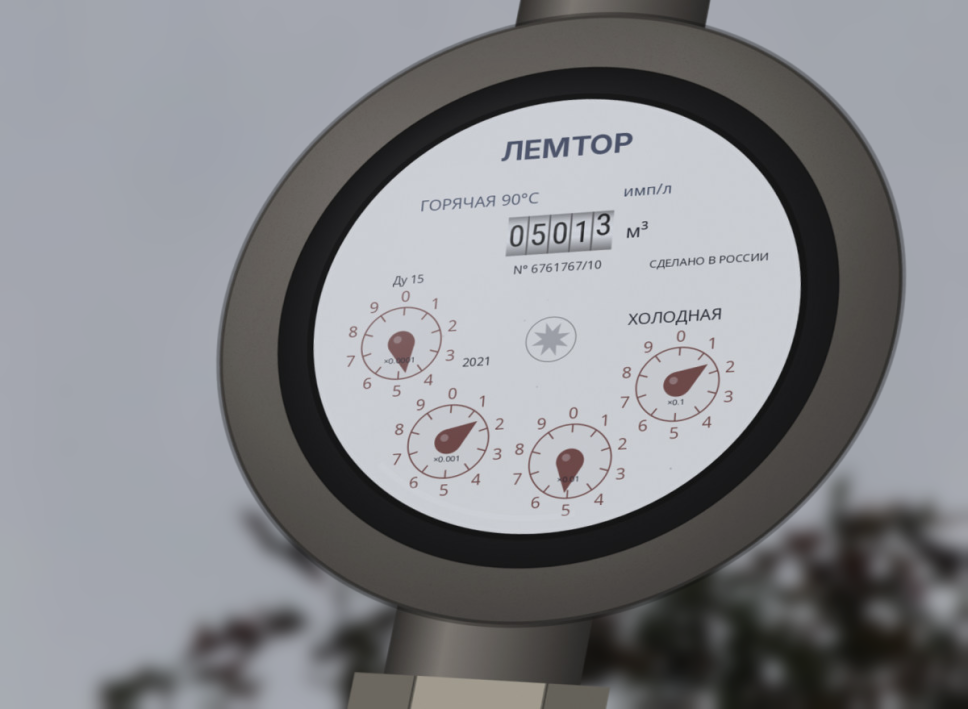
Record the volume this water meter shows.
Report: 5013.1514 m³
